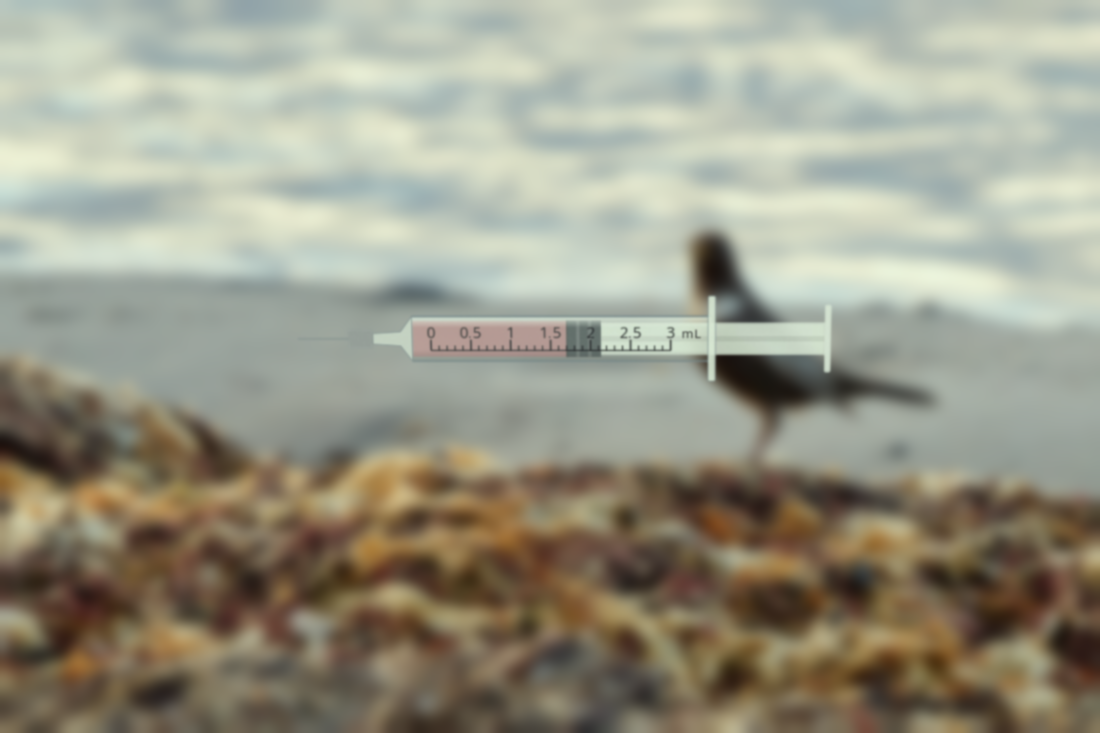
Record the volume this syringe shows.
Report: 1.7 mL
